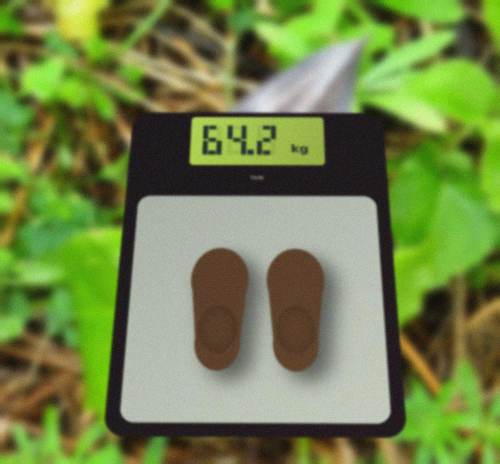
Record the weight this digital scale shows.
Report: 64.2 kg
